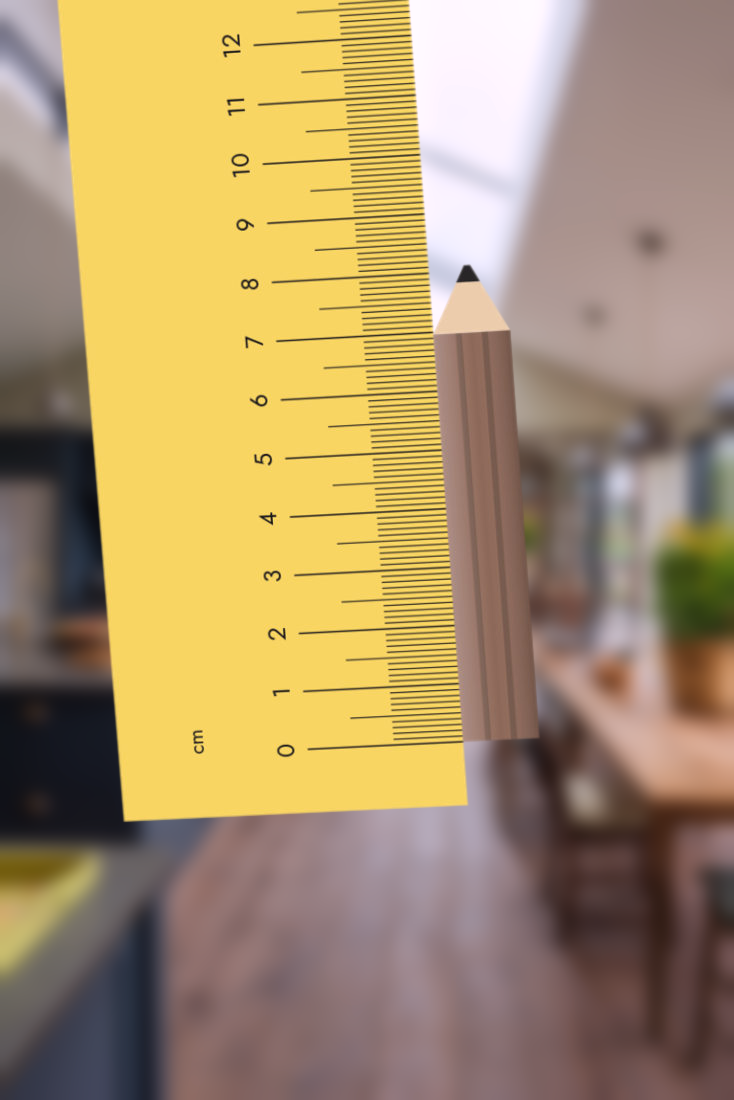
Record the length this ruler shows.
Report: 8.1 cm
